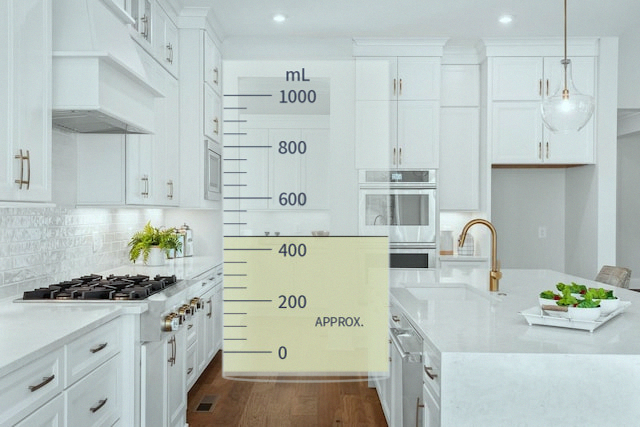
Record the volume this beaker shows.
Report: 450 mL
